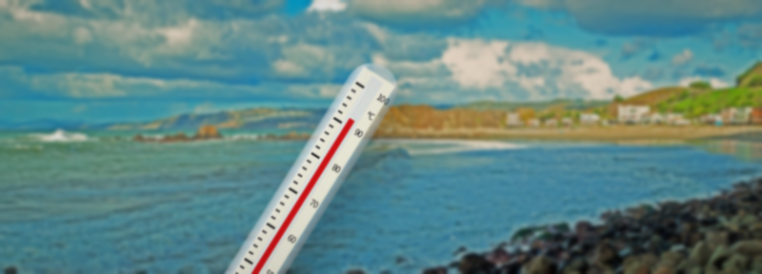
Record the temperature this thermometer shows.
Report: 92 °C
